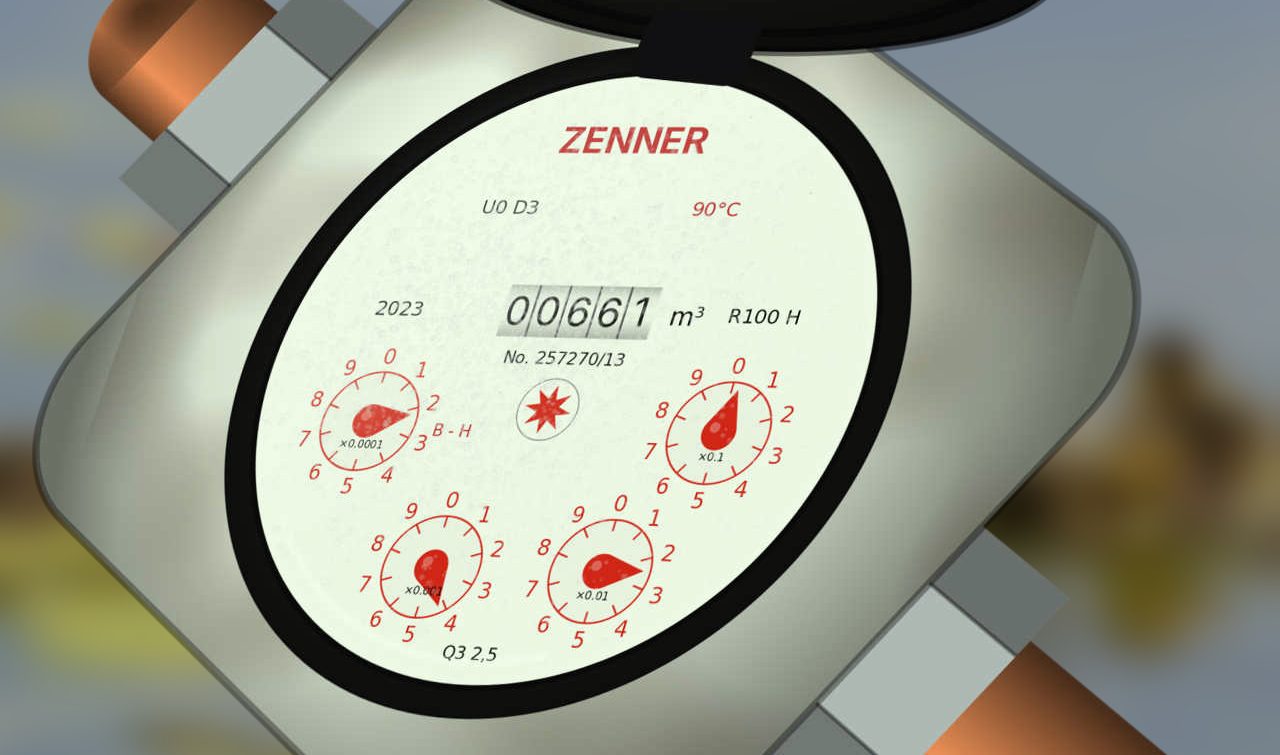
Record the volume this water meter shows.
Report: 661.0242 m³
